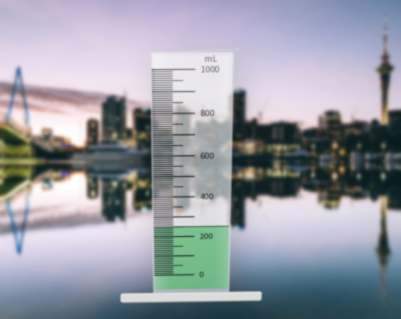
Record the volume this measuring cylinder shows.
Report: 250 mL
